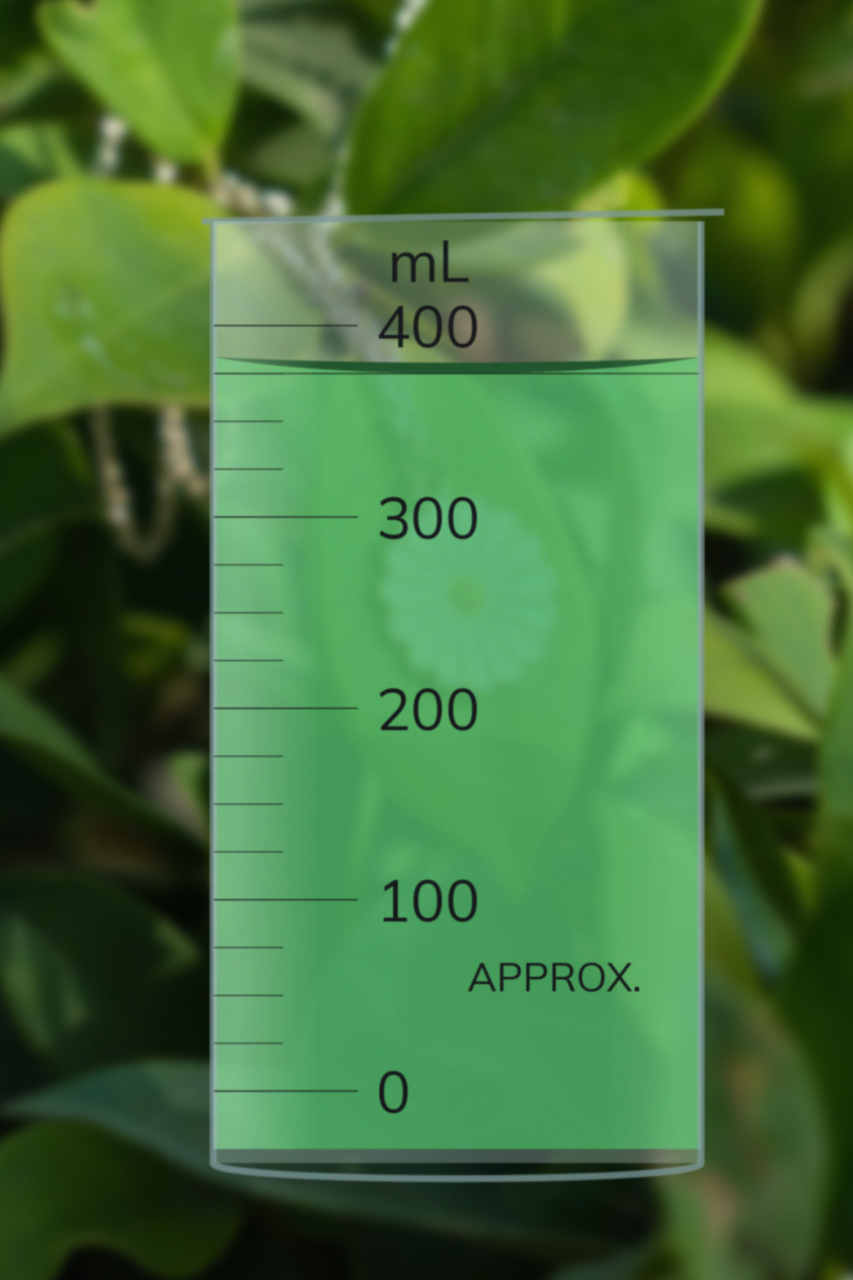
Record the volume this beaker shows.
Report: 375 mL
